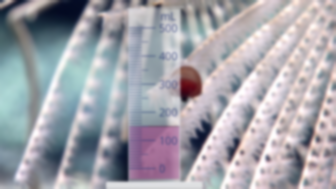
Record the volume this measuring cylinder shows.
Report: 150 mL
